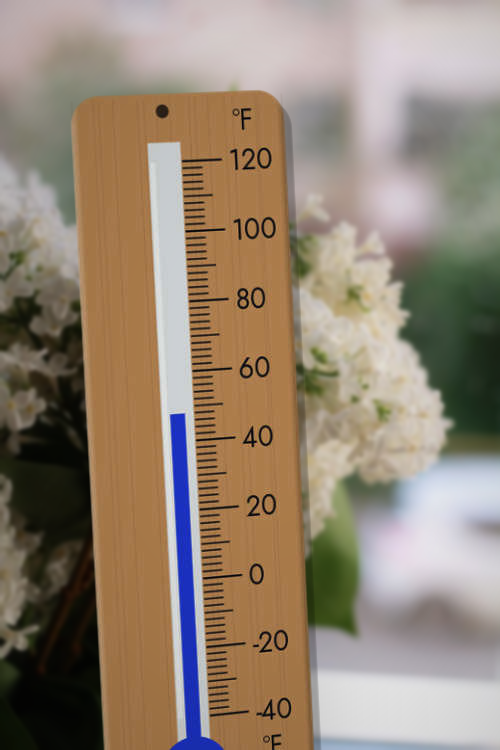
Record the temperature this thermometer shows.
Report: 48 °F
